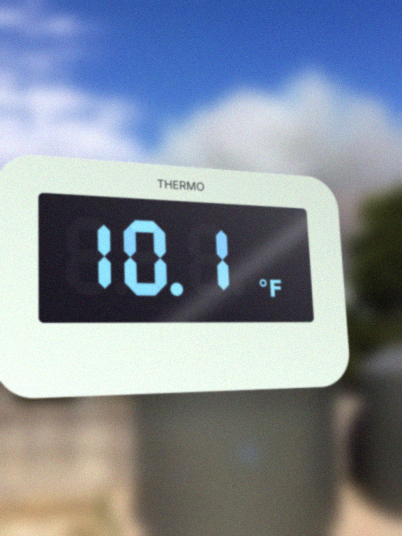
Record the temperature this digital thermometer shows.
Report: 10.1 °F
